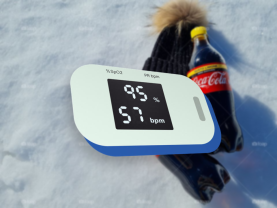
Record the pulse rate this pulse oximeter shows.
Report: 57 bpm
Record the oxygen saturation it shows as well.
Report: 95 %
